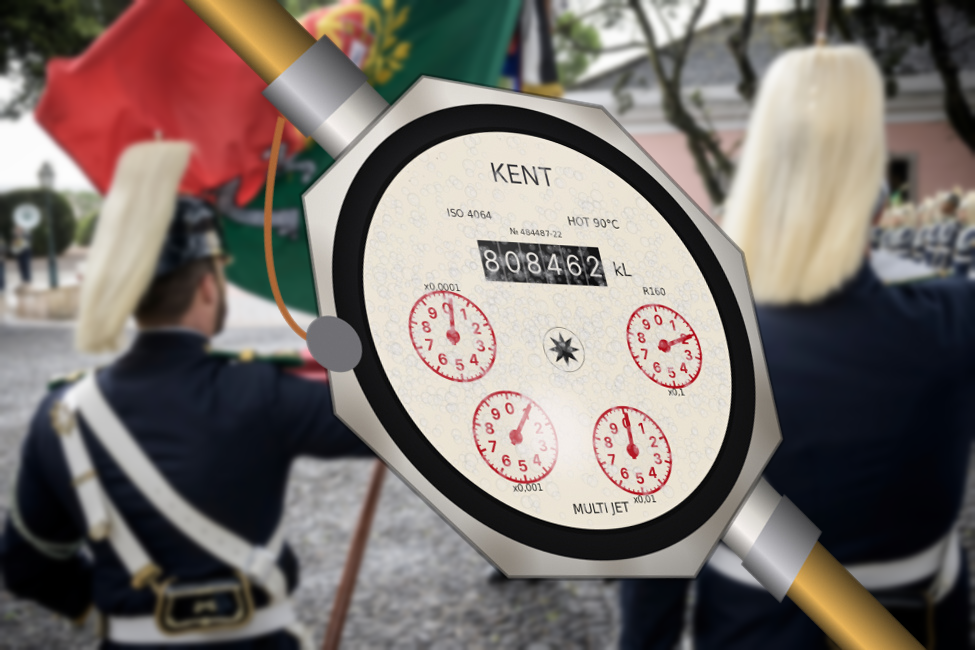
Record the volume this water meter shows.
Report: 808462.2010 kL
